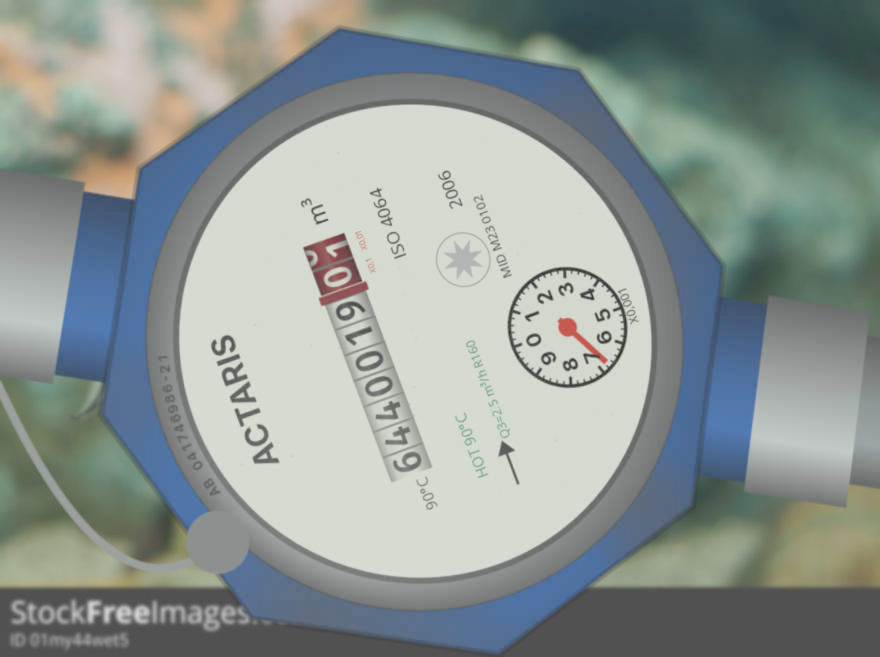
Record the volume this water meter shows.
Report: 6440019.006 m³
